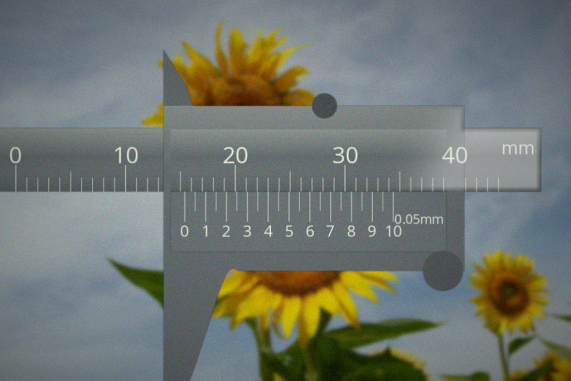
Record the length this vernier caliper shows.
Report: 15.4 mm
